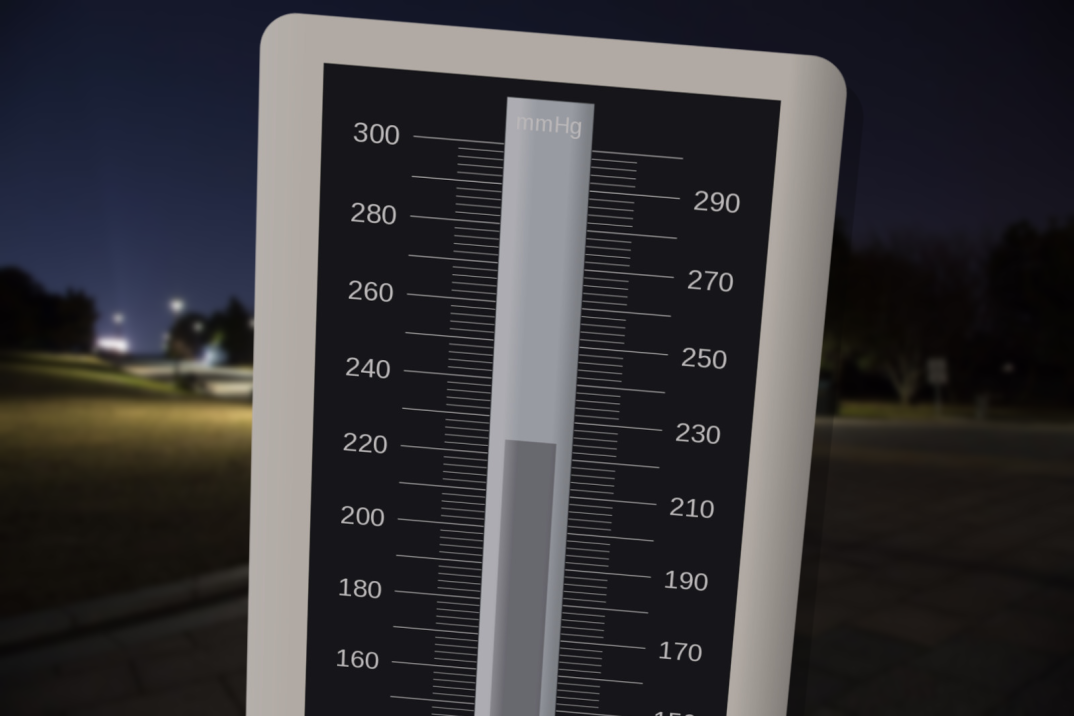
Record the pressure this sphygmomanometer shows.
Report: 224 mmHg
